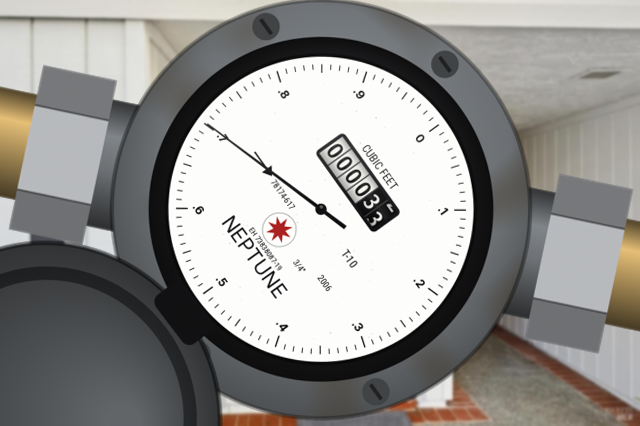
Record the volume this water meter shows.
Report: 32.70 ft³
